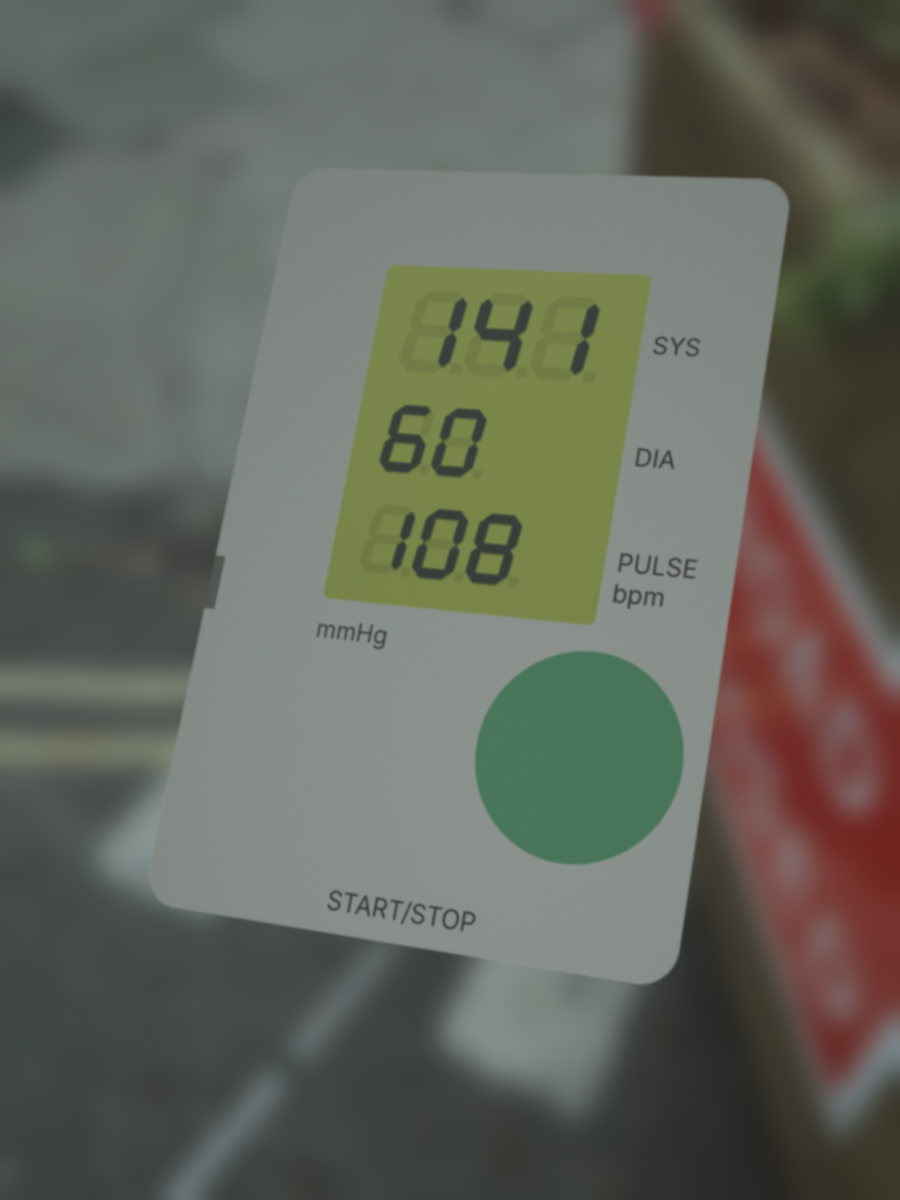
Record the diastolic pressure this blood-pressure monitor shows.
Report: 60 mmHg
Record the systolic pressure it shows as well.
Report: 141 mmHg
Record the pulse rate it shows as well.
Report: 108 bpm
